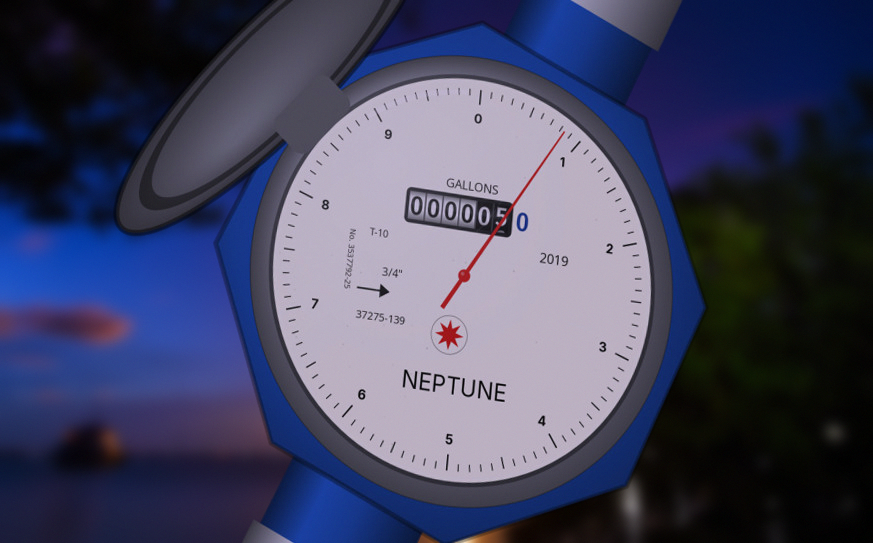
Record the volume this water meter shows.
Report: 50.8 gal
